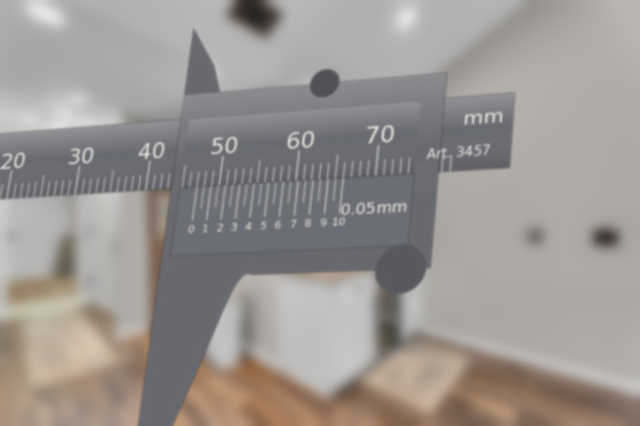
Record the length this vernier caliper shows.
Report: 47.0 mm
